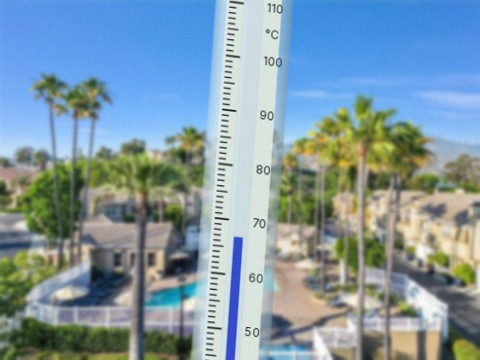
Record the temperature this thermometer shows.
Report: 67 °C
